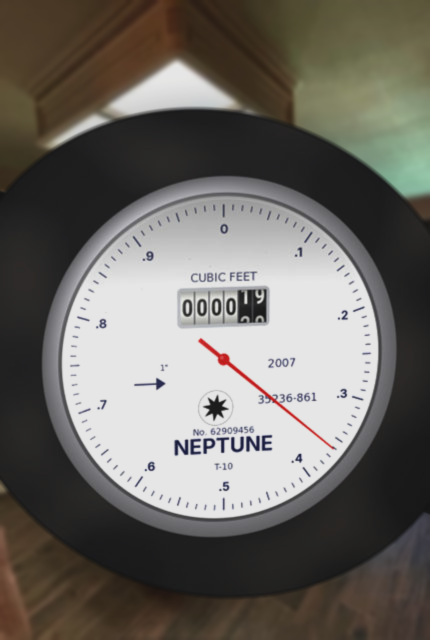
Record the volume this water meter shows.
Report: 19.36 ft³
